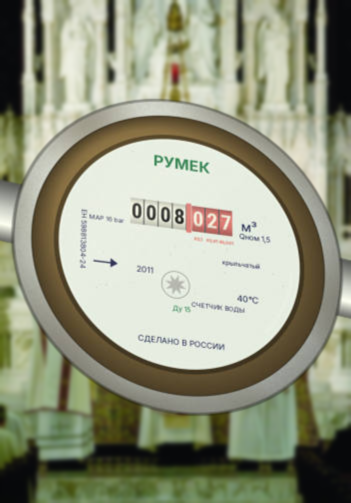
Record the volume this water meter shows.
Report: 8.027 m³
